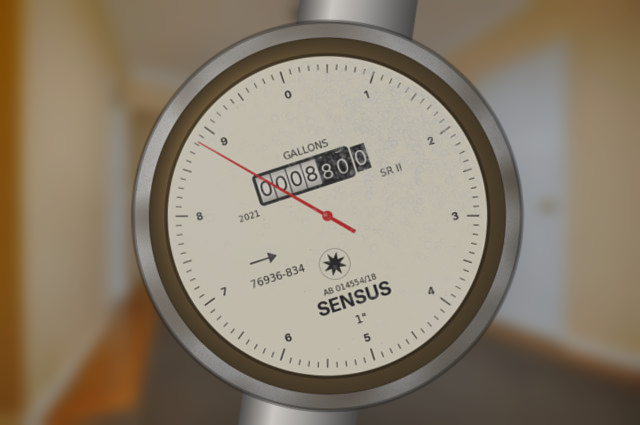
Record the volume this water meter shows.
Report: 8798.8 gal
